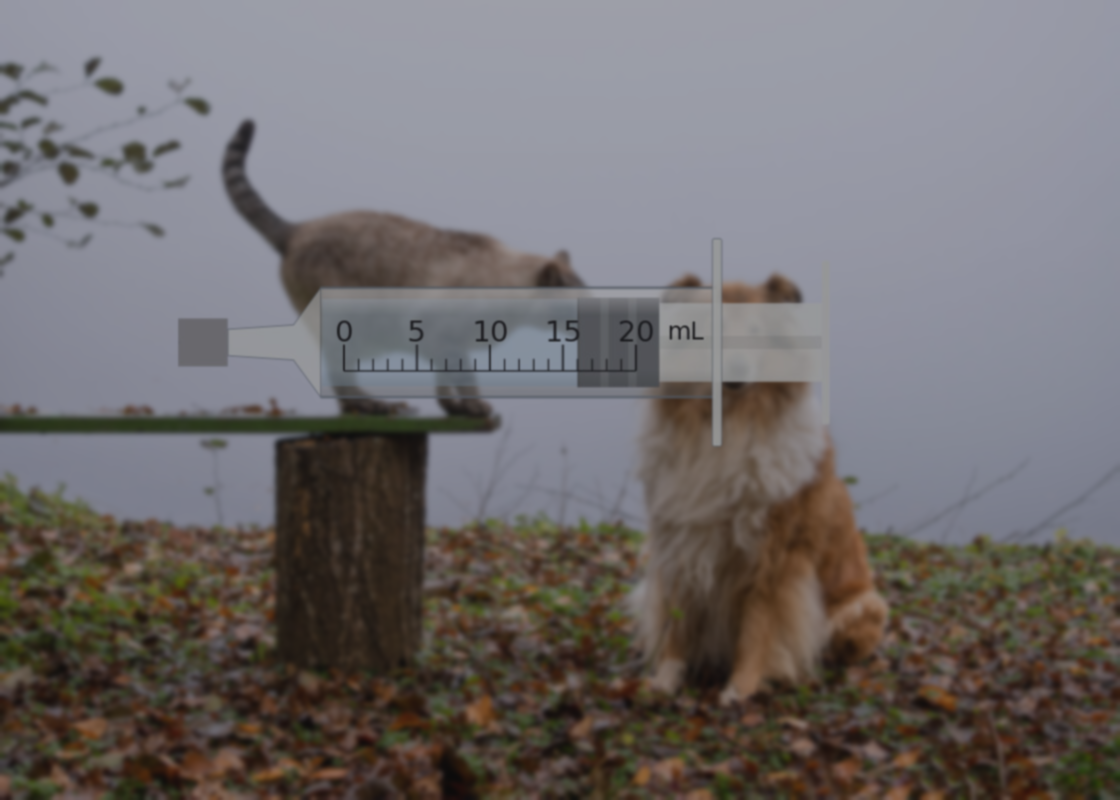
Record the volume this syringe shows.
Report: 16 mL
